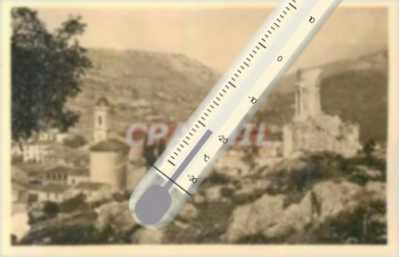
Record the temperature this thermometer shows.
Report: -20 °C
